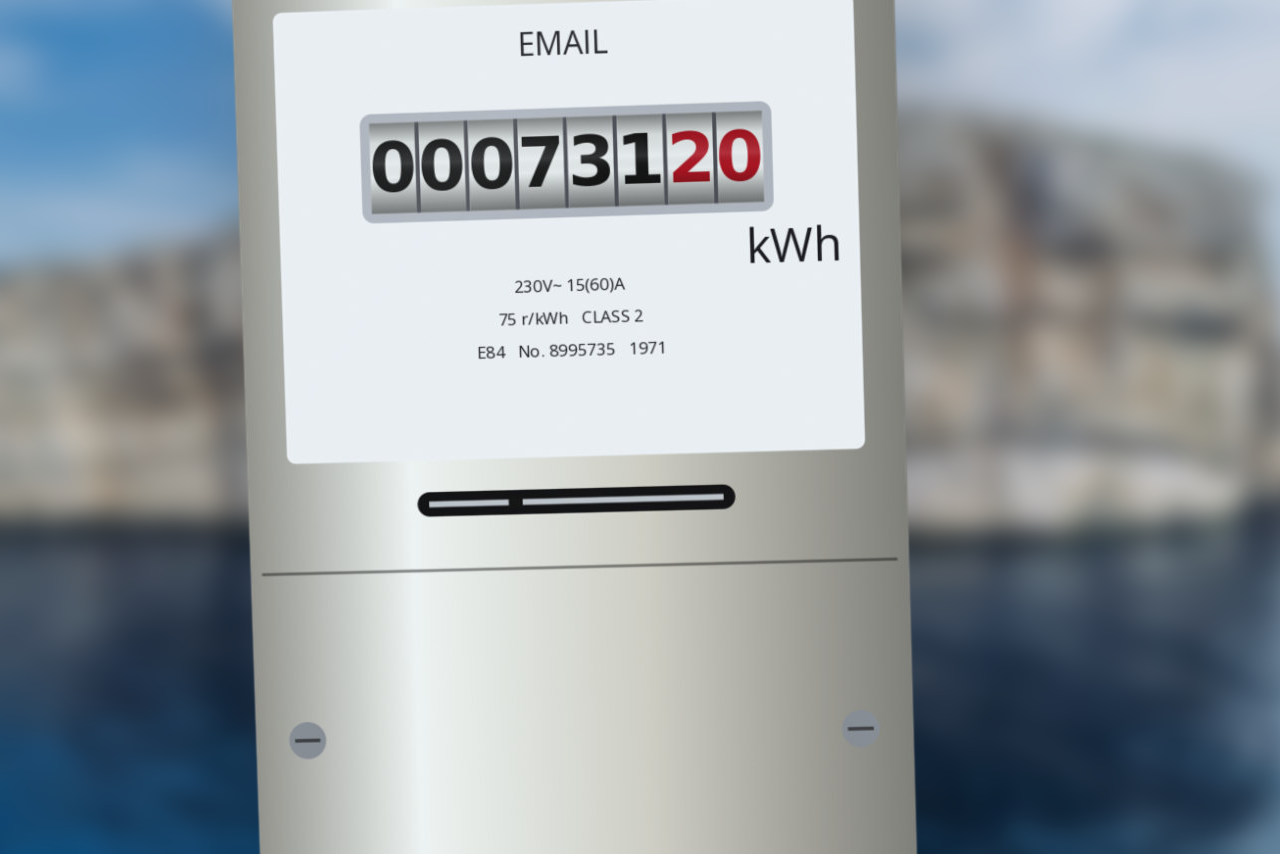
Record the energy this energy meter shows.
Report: 731.20 kWh
